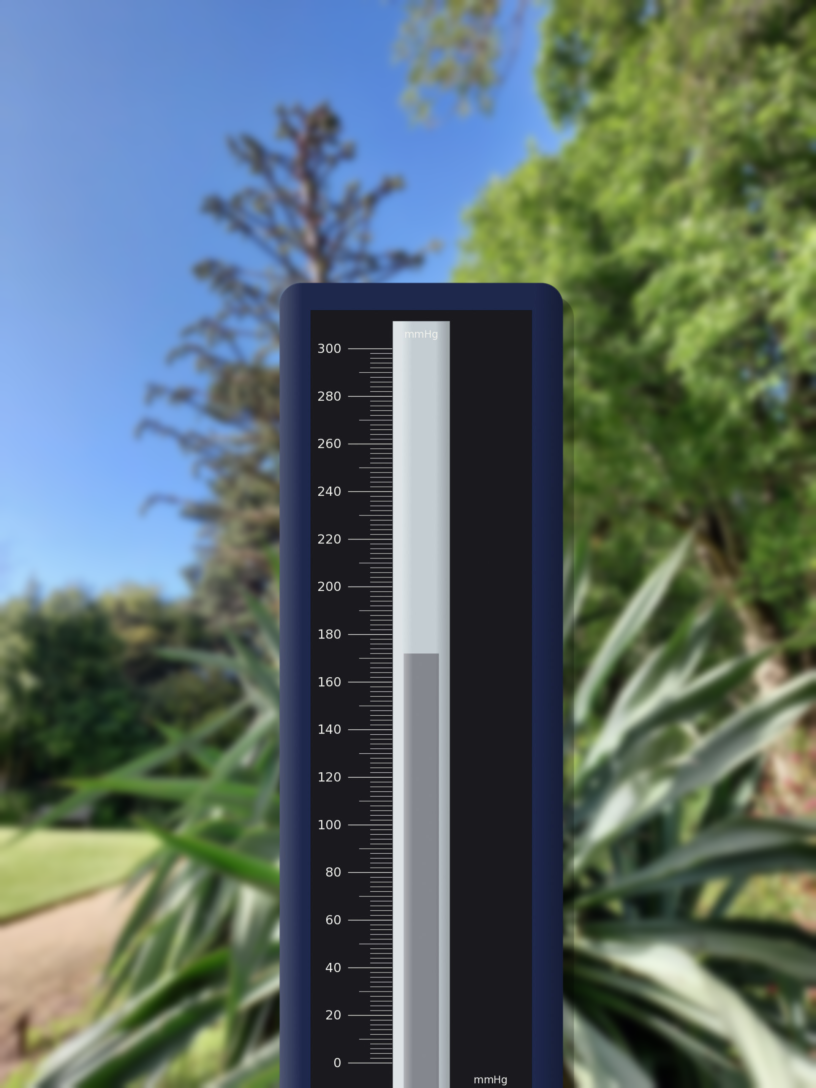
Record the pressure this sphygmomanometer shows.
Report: 172 mmHg
